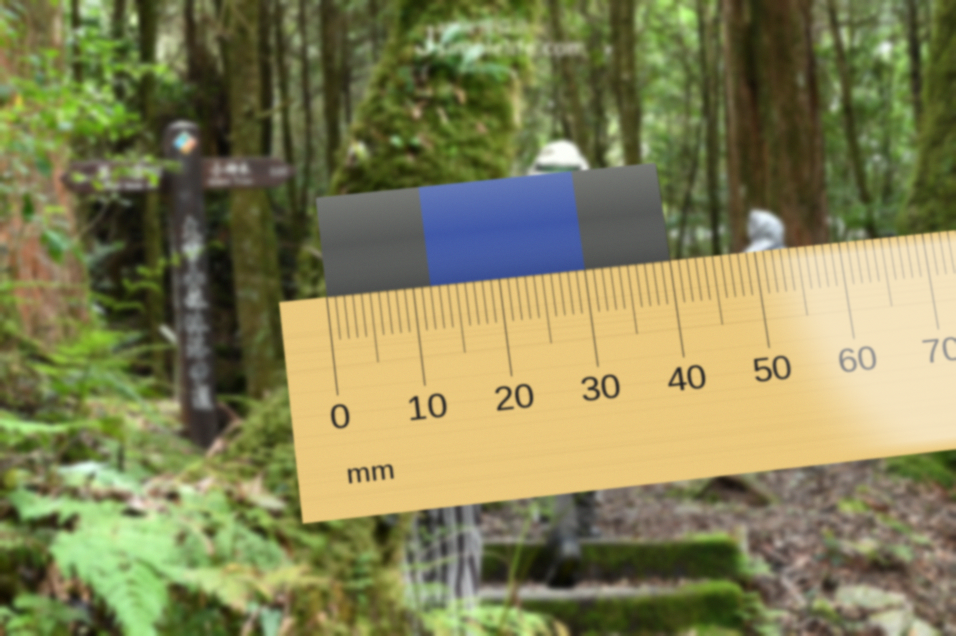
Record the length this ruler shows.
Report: 40 mm
